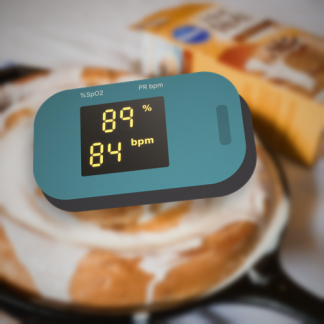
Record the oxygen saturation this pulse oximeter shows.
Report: 89 %
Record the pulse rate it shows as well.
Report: 84 bpm
